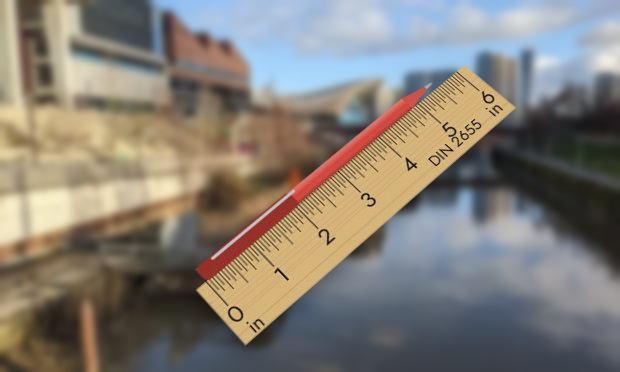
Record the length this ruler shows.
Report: 5.5 in
